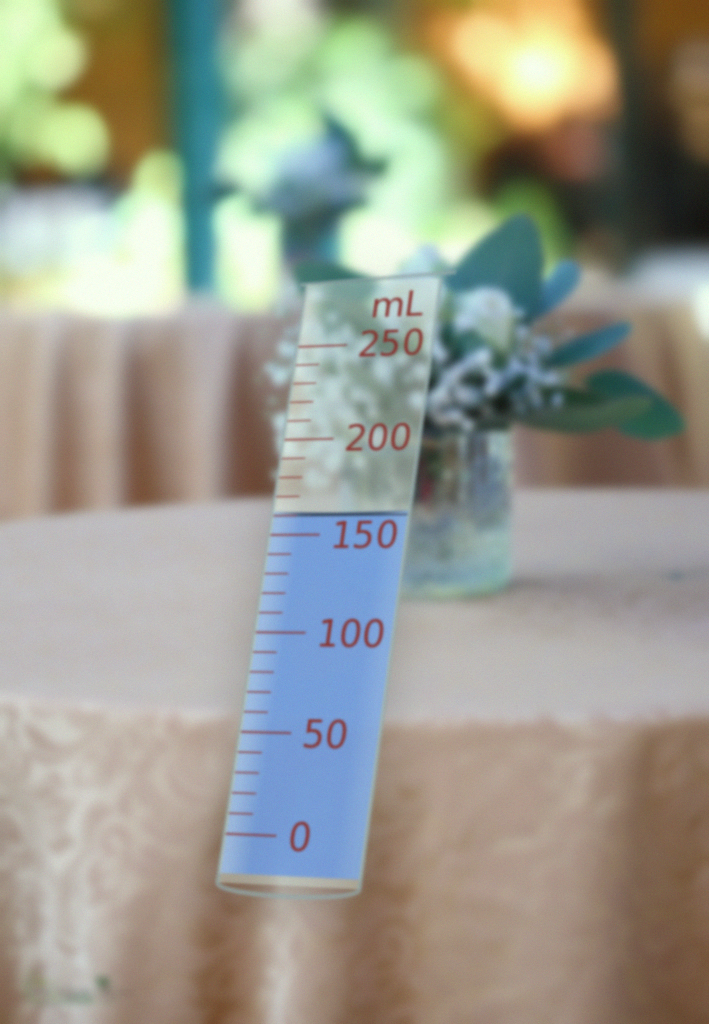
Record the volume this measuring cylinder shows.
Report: 160 mL
